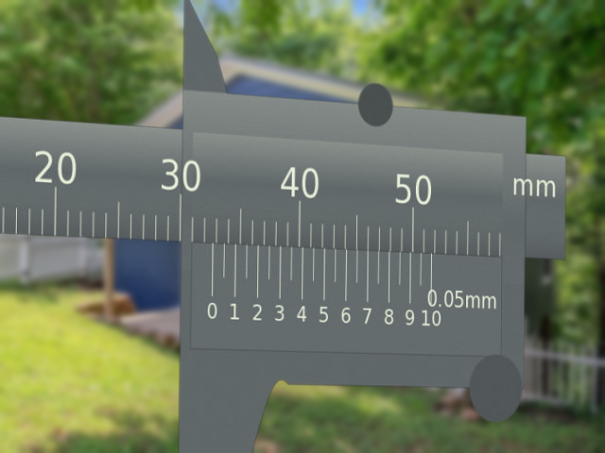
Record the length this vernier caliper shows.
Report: 32.7 mm
